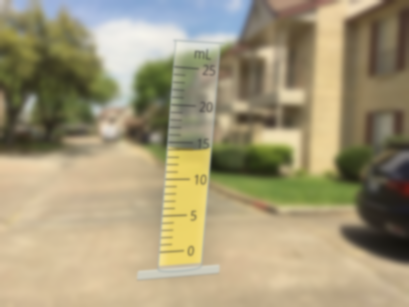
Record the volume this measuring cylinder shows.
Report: 14 mL
